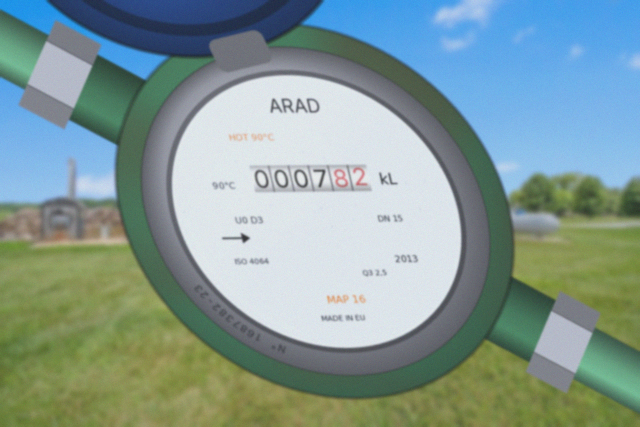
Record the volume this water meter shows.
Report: 7.82 kL
